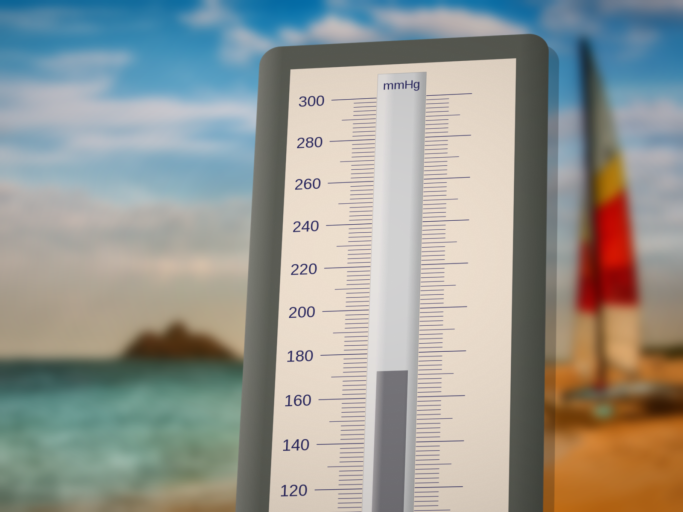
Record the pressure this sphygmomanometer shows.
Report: 172 mmHg
